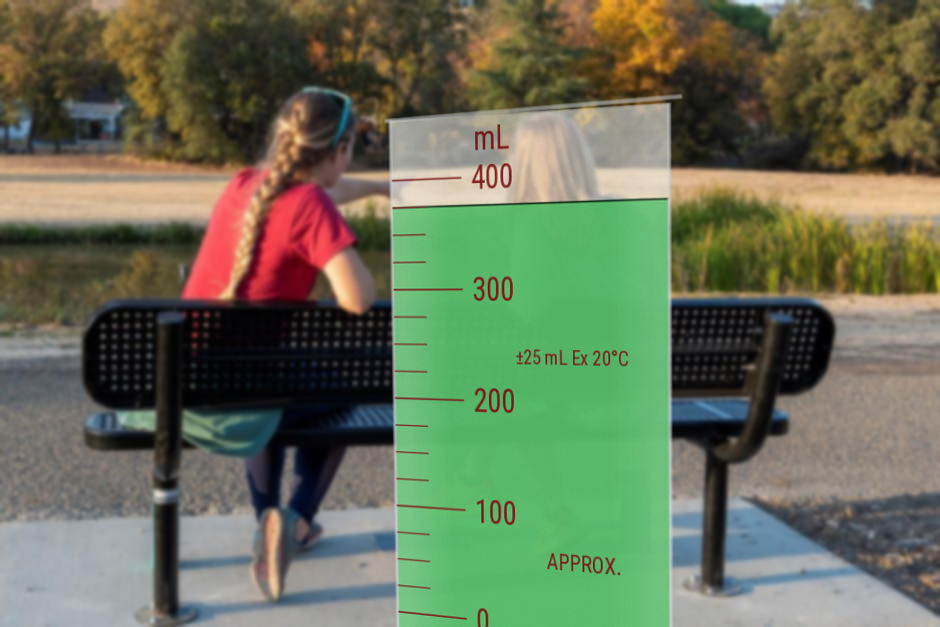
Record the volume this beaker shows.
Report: 375 mL
